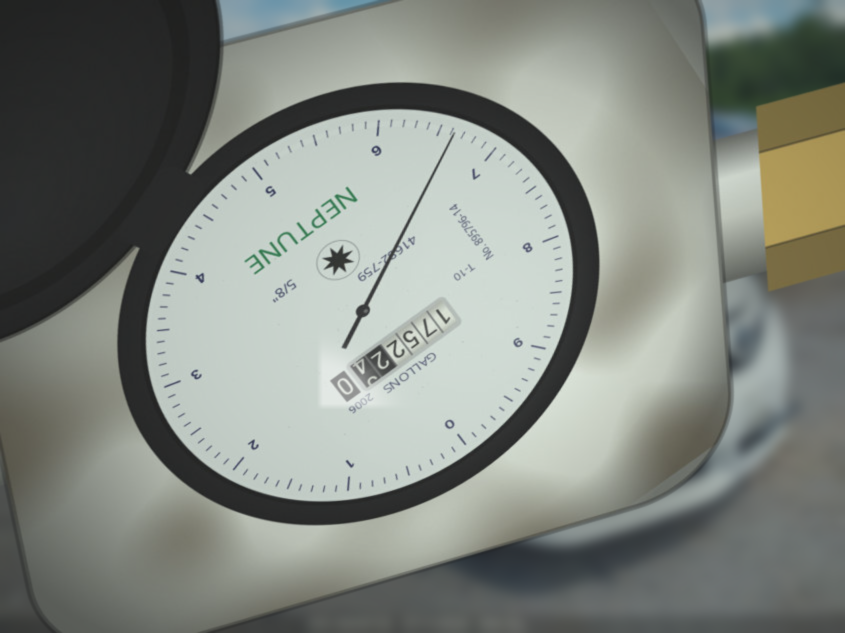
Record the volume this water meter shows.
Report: 1752236.6 gal
